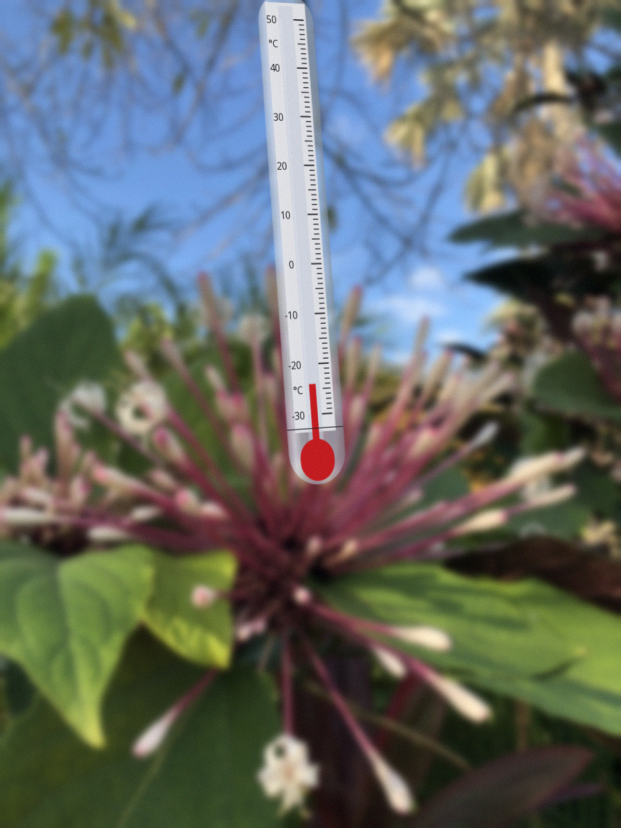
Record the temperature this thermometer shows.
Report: -24 °C
